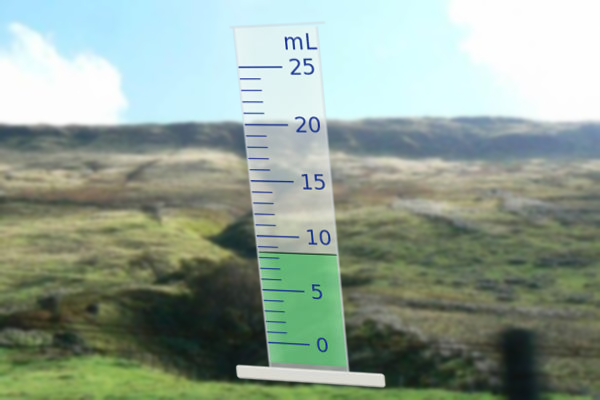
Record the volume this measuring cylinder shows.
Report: 8.5 mL
